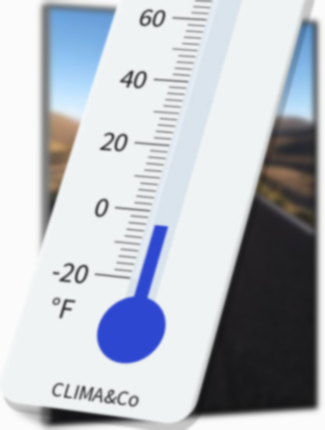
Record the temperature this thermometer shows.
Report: -4 °F
